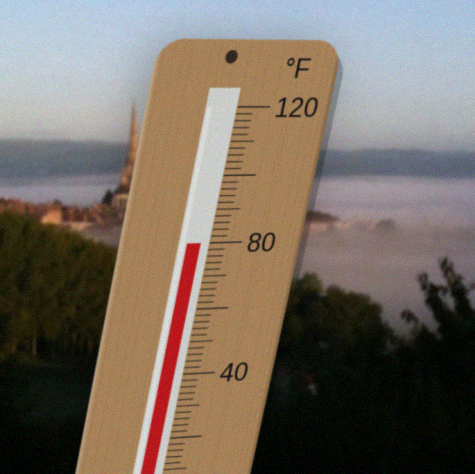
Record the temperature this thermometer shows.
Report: 80 °F
